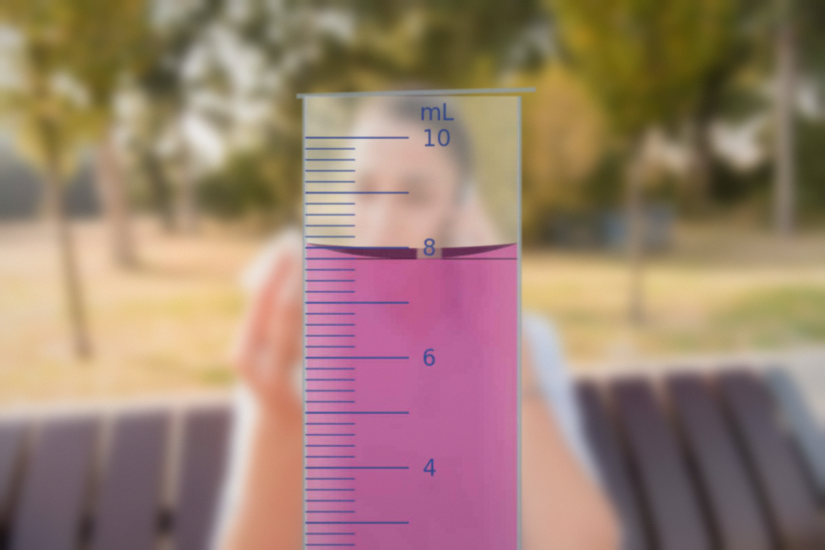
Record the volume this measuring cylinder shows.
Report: 7.8 mL
